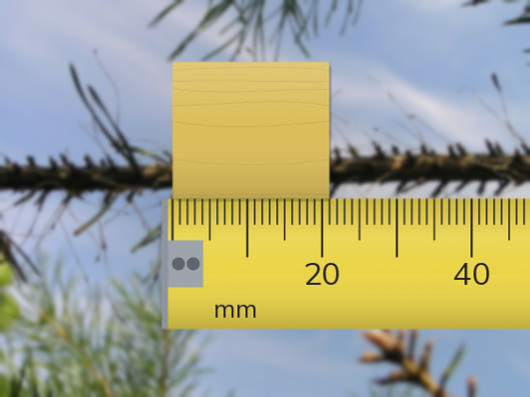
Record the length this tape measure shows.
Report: 21 mm
